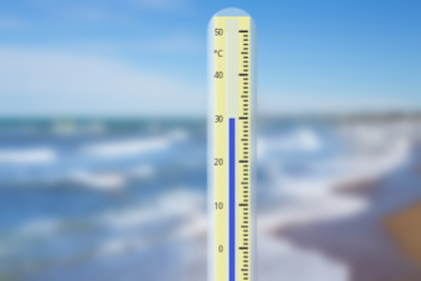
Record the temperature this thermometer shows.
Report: 30 °C
